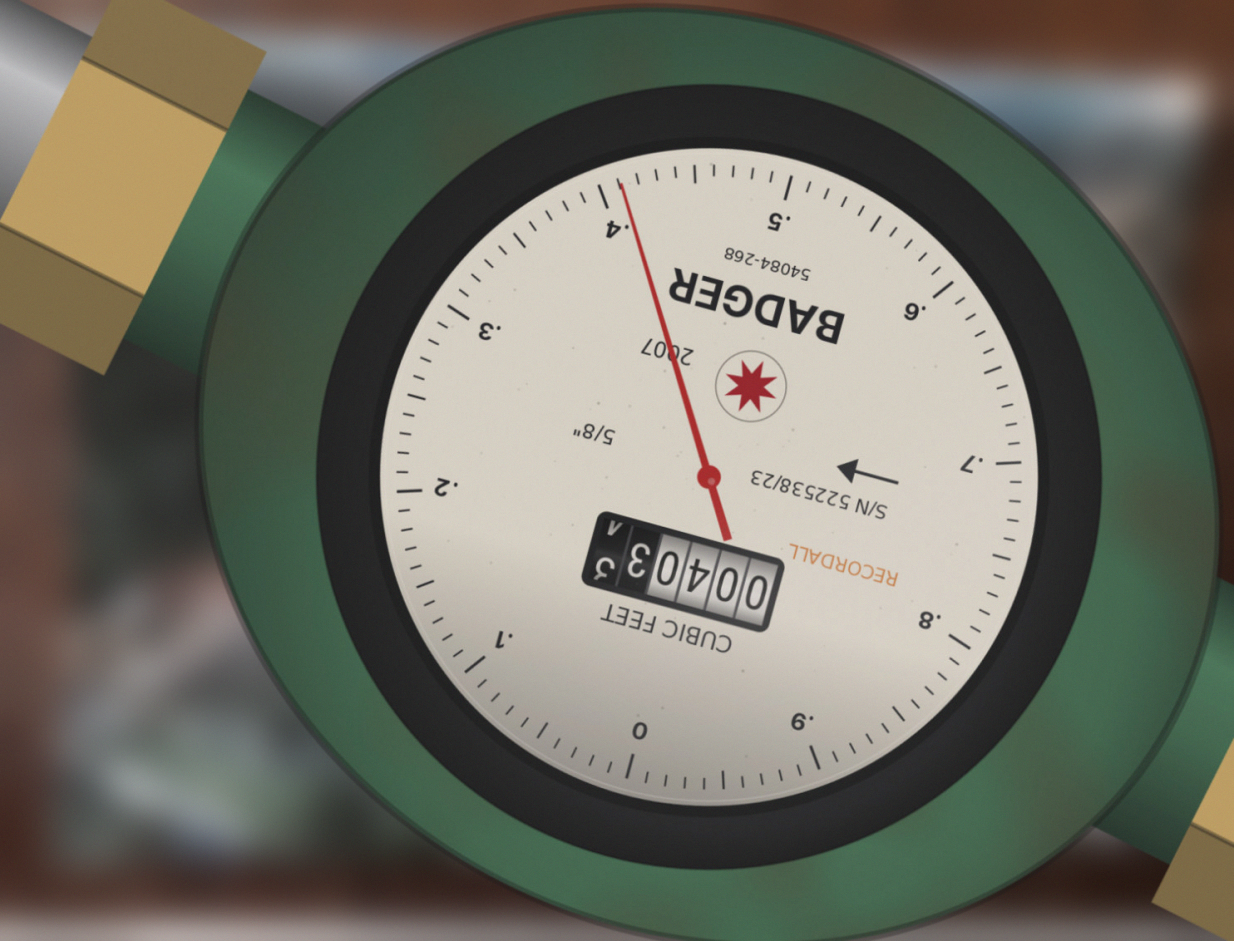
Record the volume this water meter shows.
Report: 4033.41 ft³
